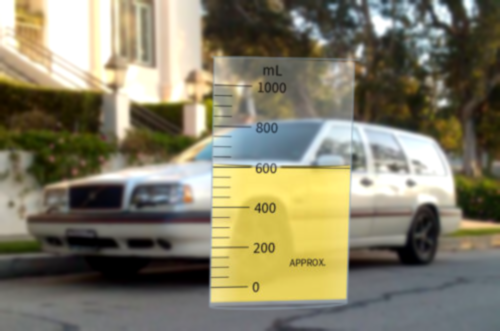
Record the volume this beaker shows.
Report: 600 mL
